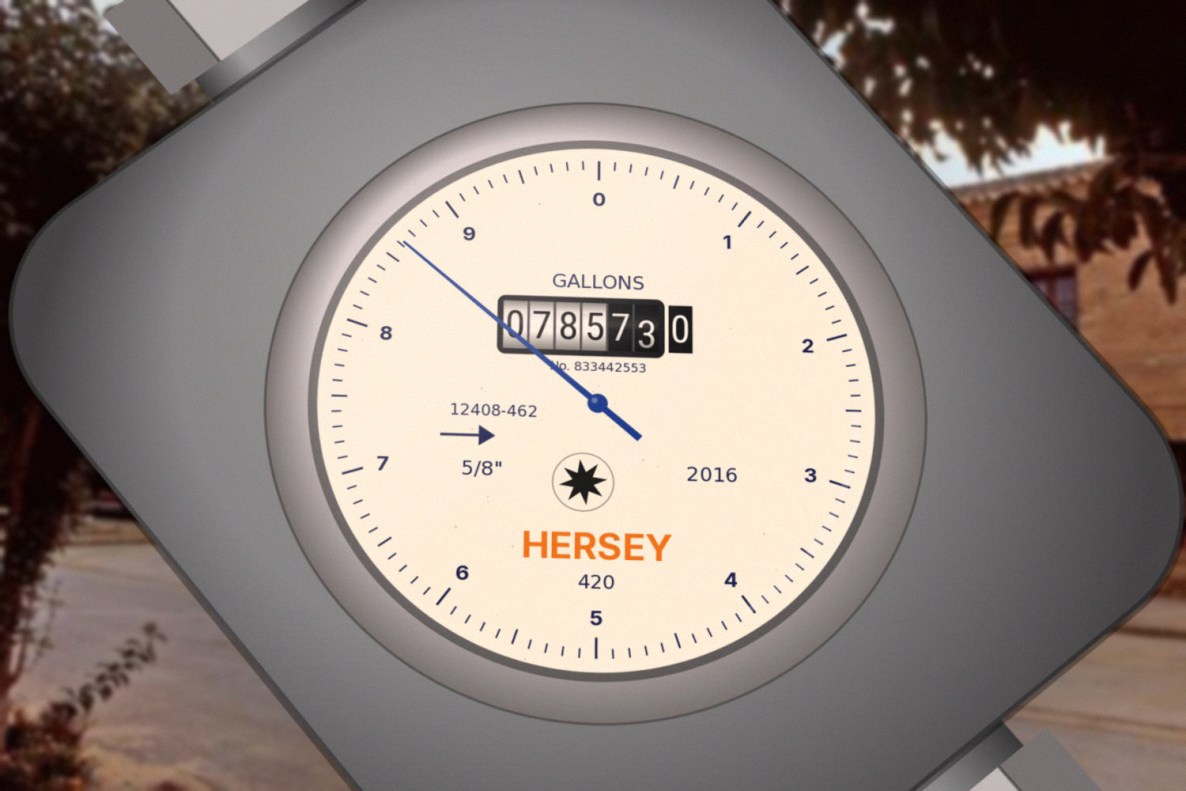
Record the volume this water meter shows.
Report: 785728.6 gal
